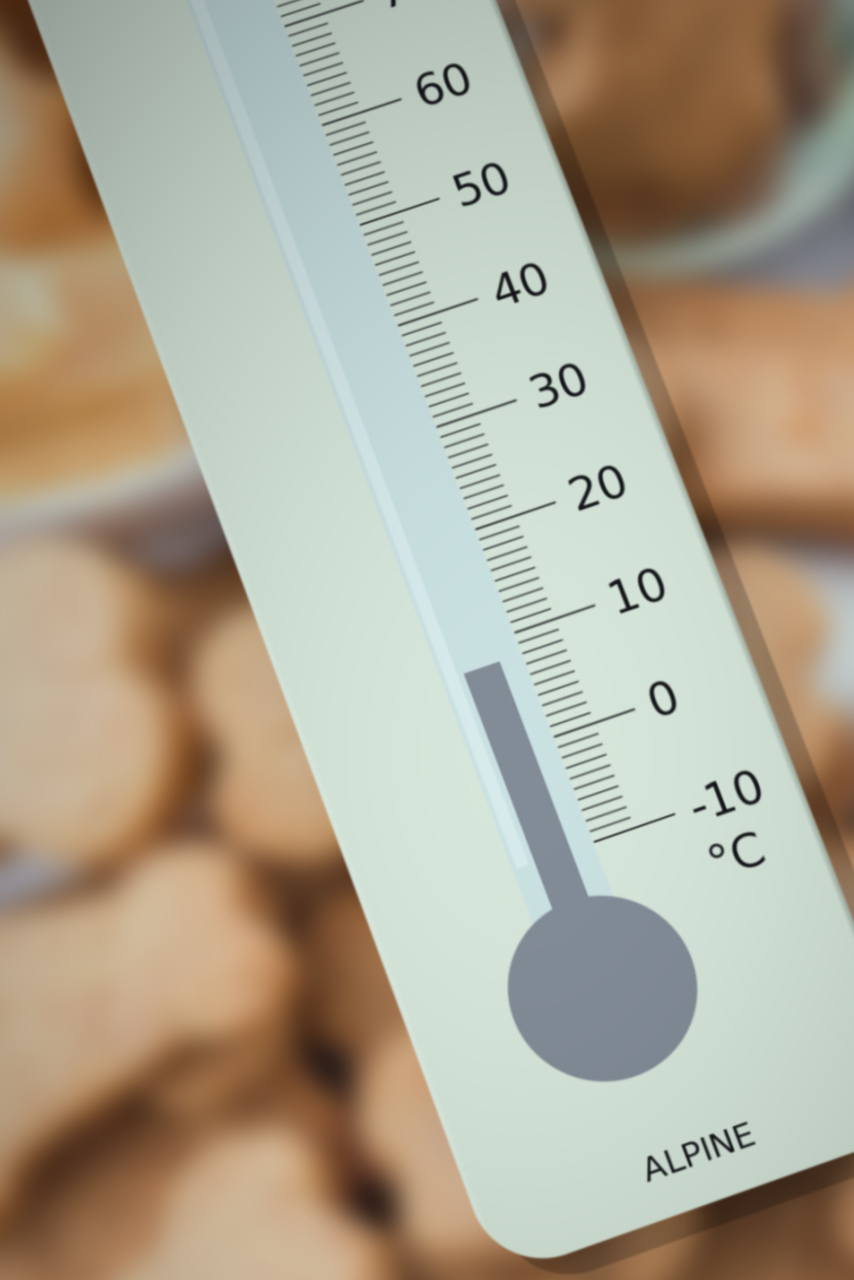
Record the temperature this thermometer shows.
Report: 8 °C
